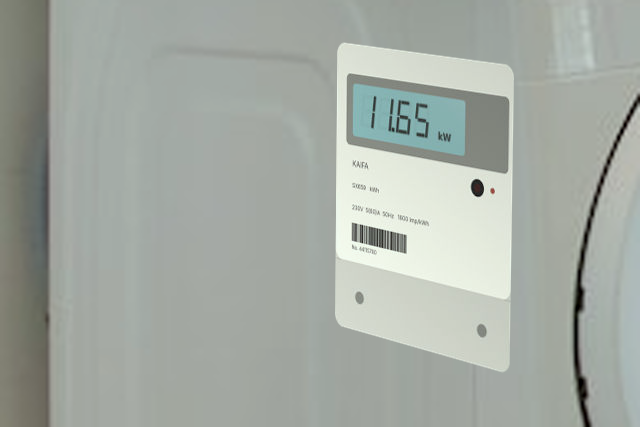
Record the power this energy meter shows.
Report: 11.65 kW
